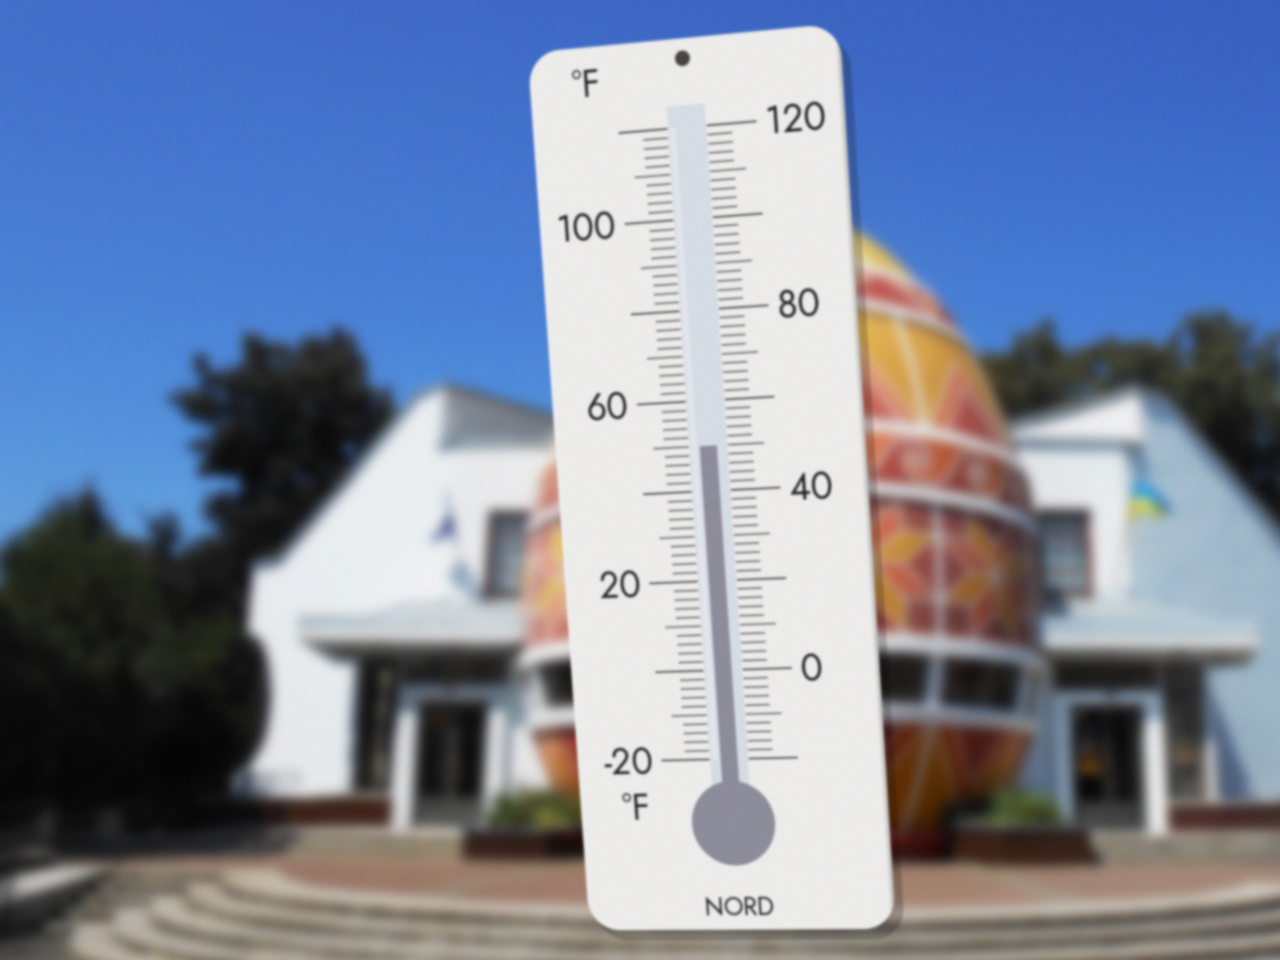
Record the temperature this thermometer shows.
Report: 50 °F
